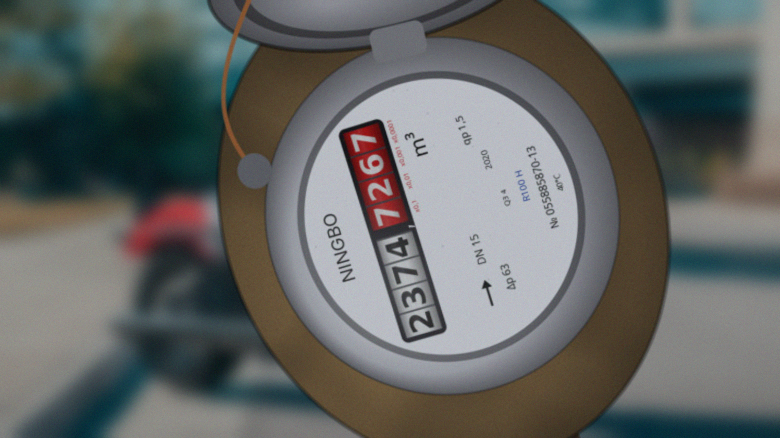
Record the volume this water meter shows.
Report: 2374.7267 m³
